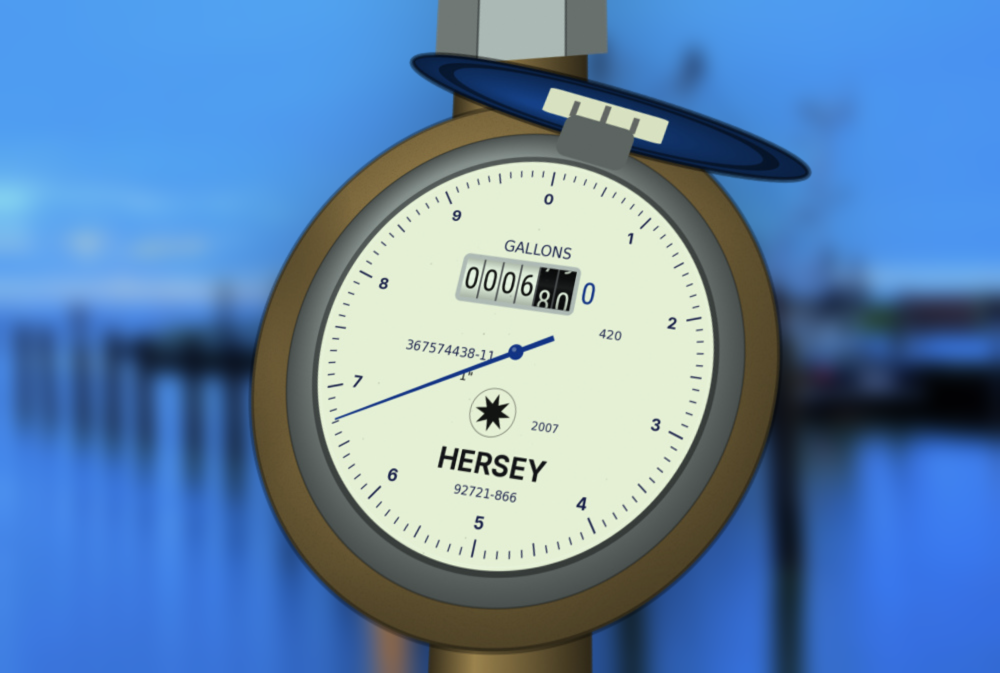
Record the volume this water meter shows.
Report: 6796.7 gal
